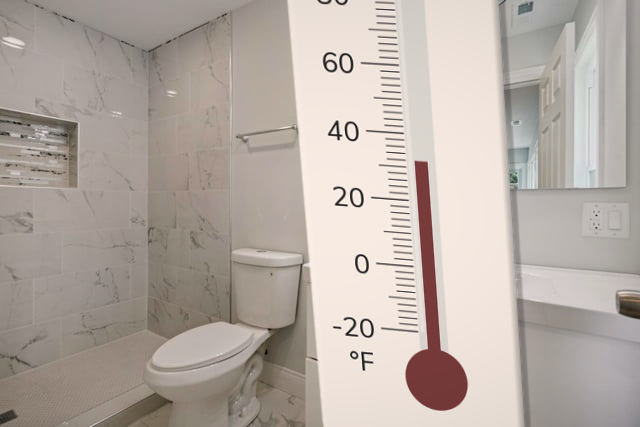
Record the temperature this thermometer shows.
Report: 32 °F
